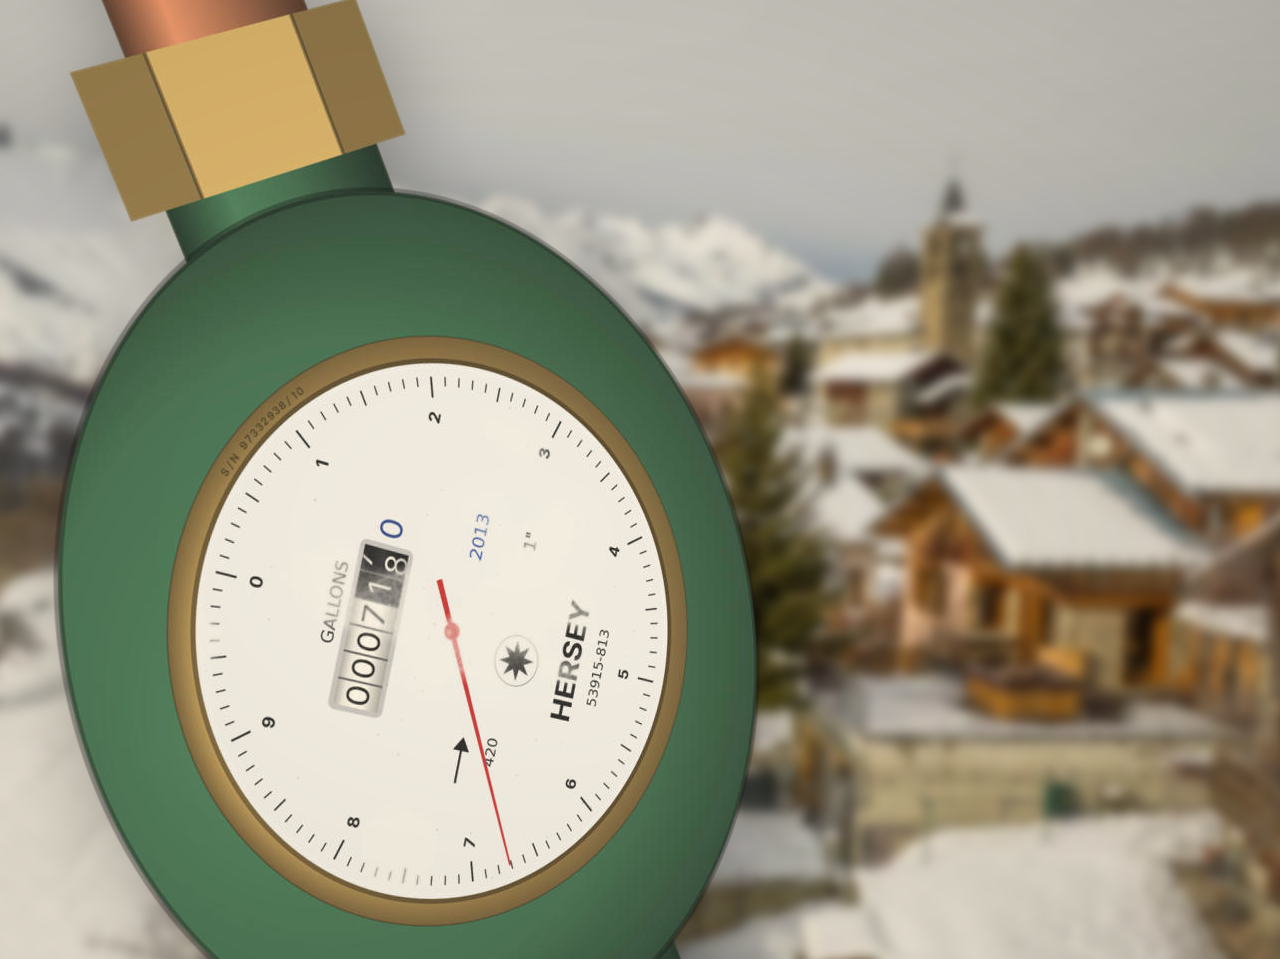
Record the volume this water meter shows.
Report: 7176.7 gal
